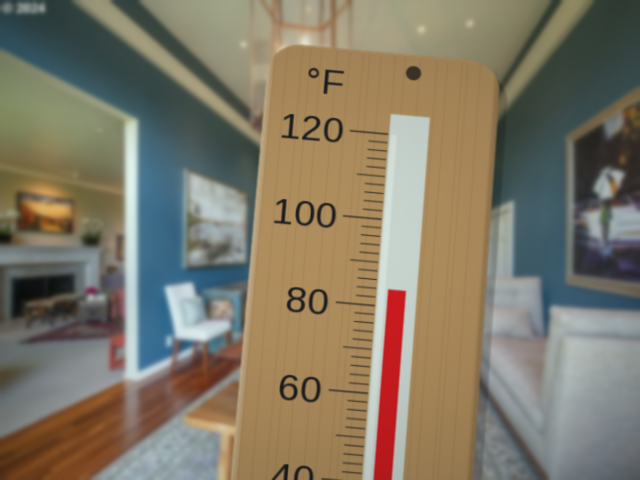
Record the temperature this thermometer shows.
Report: 84 °F
